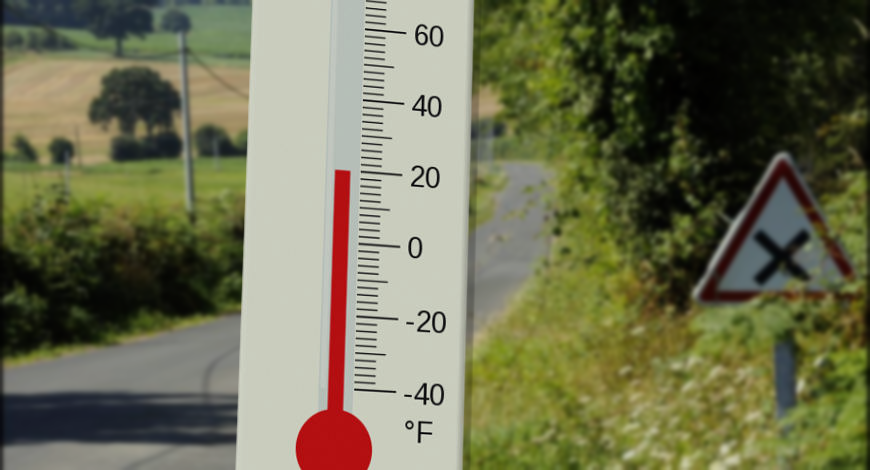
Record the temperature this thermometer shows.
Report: 20 °F
